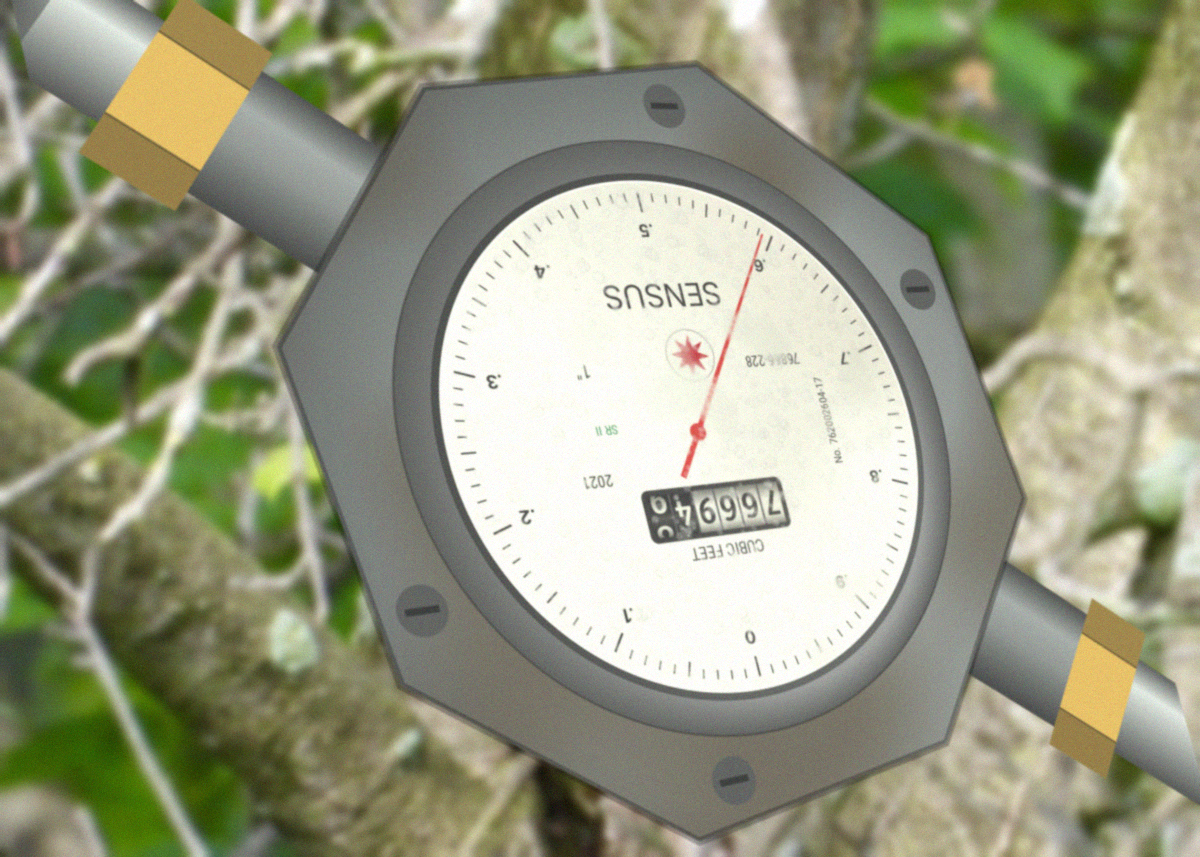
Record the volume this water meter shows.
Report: 766948.59 ft³
